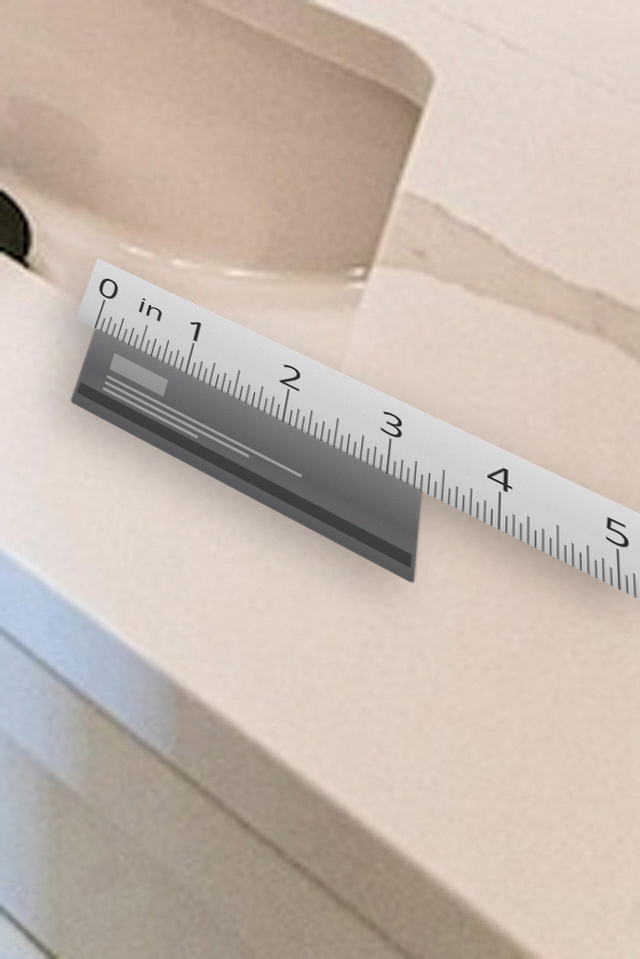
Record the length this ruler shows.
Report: 3.3125 in
